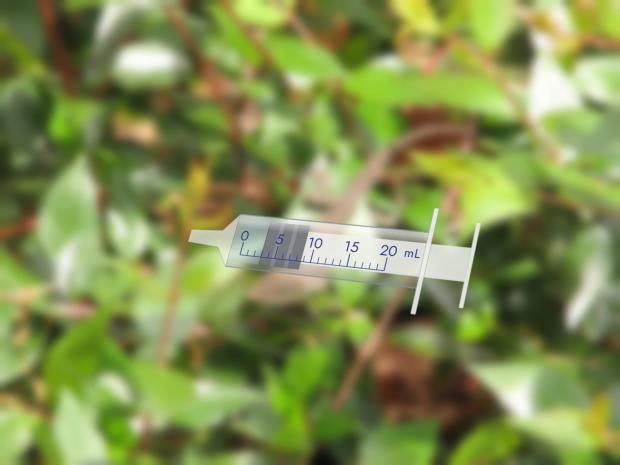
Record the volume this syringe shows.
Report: 3 mL
